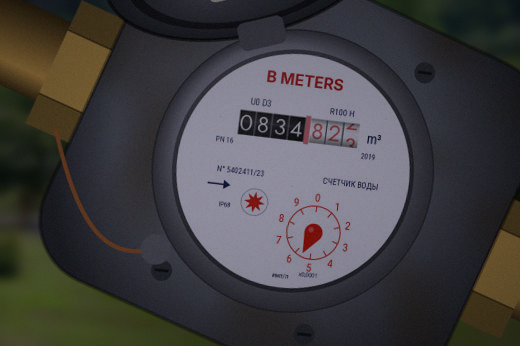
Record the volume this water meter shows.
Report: 834.8225 m³
